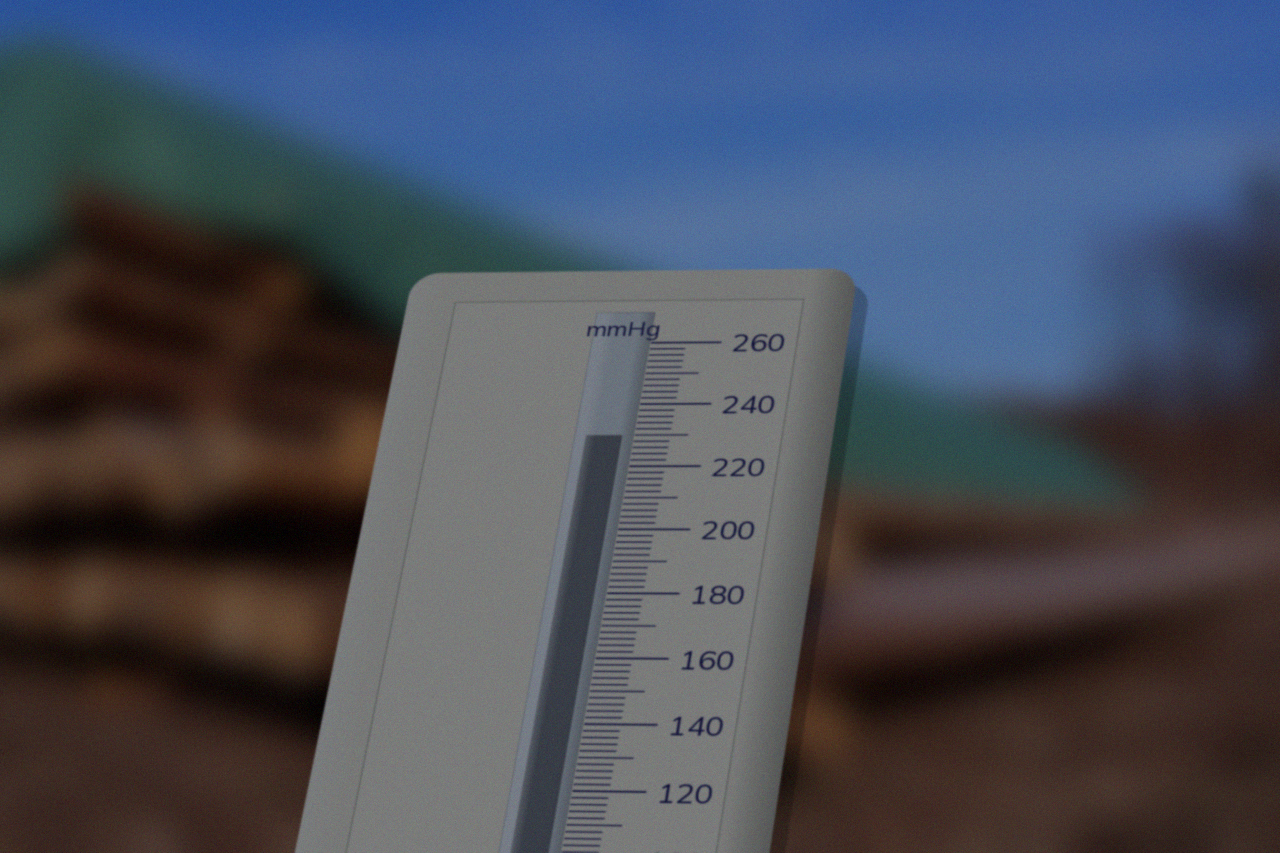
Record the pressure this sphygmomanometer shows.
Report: 230 mmHg
